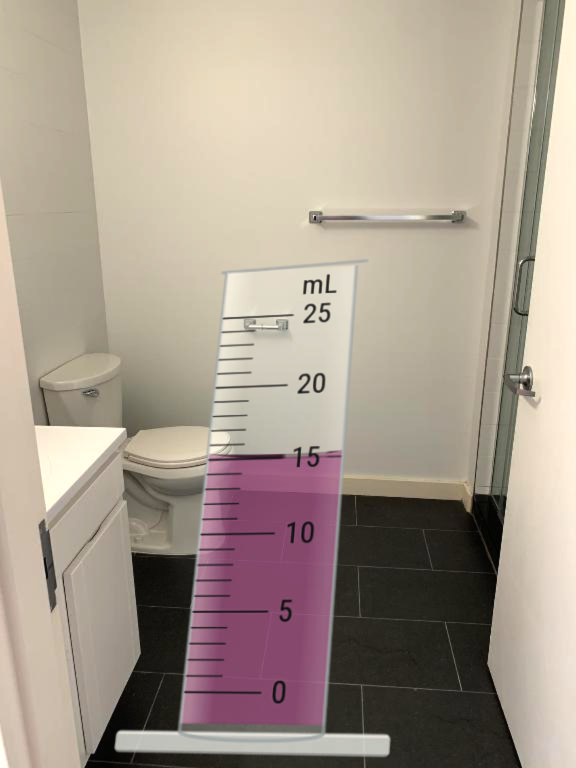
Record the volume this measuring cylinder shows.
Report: 15 mL
